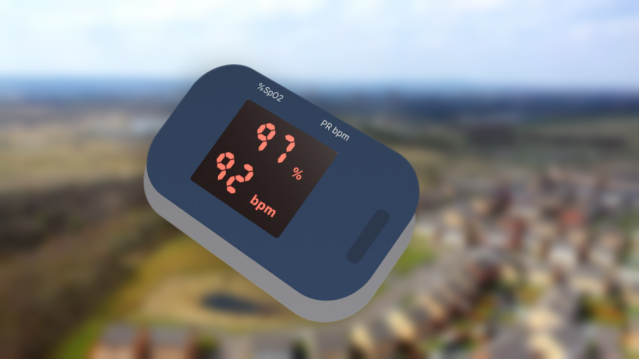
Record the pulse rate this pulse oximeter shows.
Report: 92 bpm
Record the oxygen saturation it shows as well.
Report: 97 %
